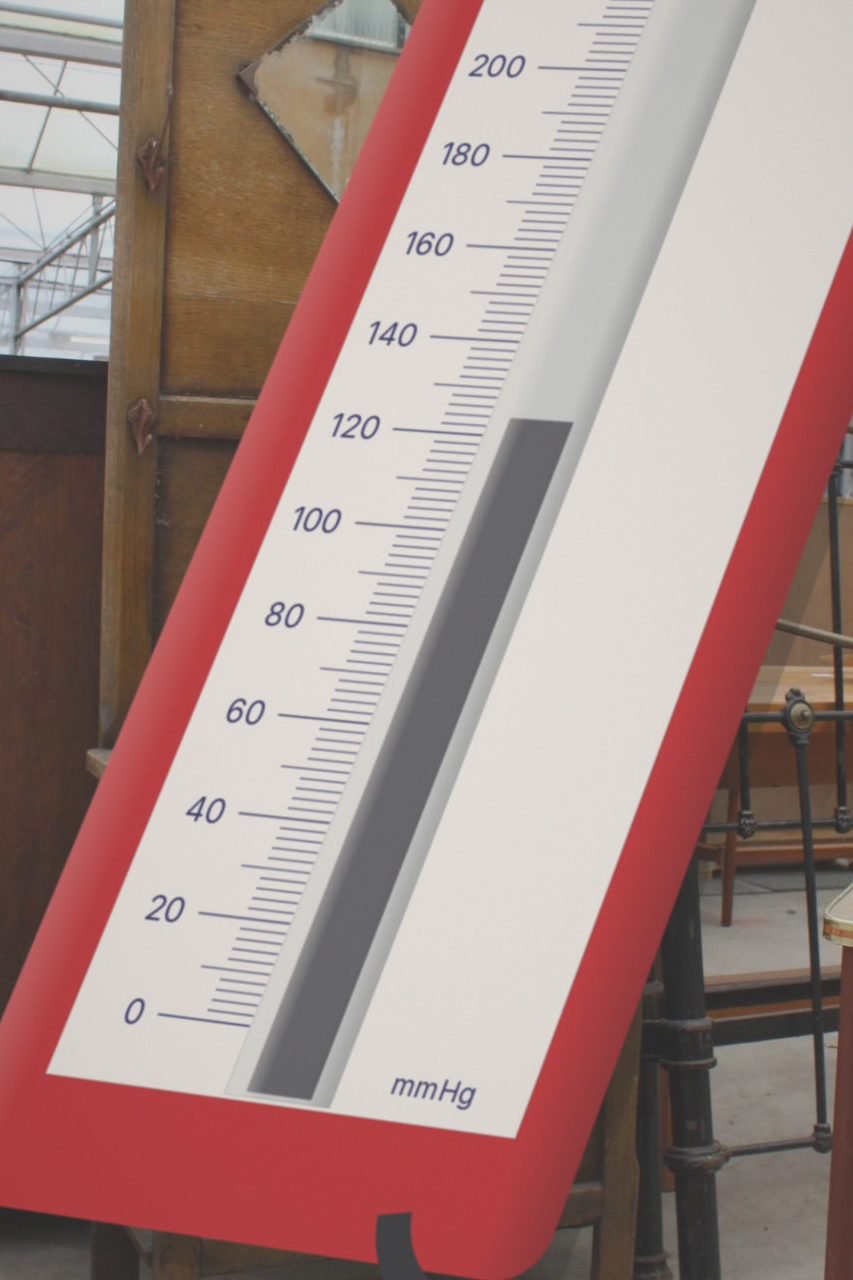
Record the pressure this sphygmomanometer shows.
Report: 124 mmHg
